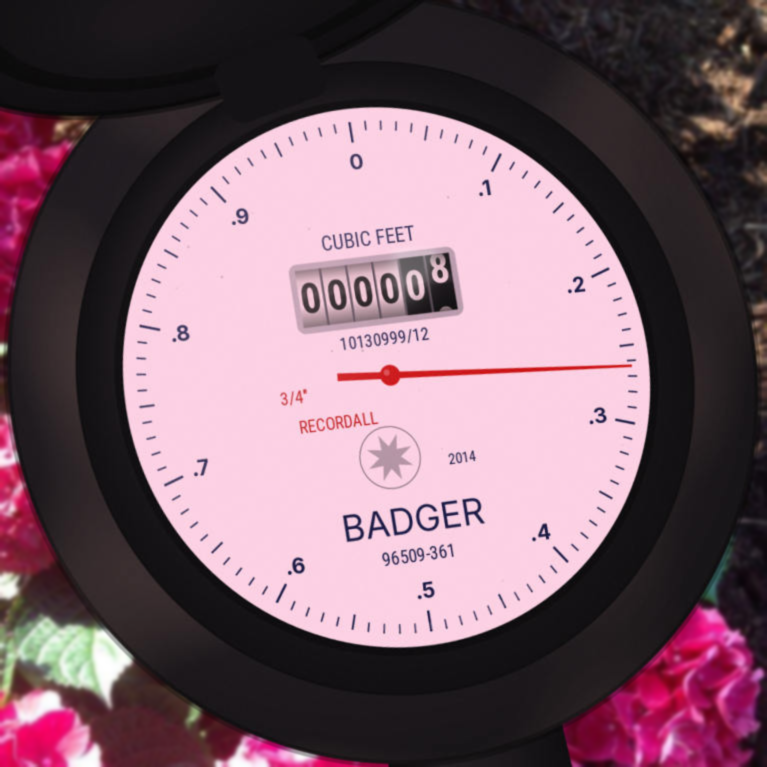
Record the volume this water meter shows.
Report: 8.26 ft³
